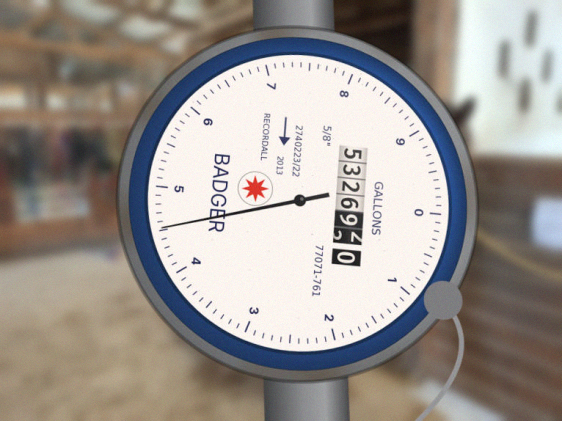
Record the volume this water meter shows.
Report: 5326924.5 gal
